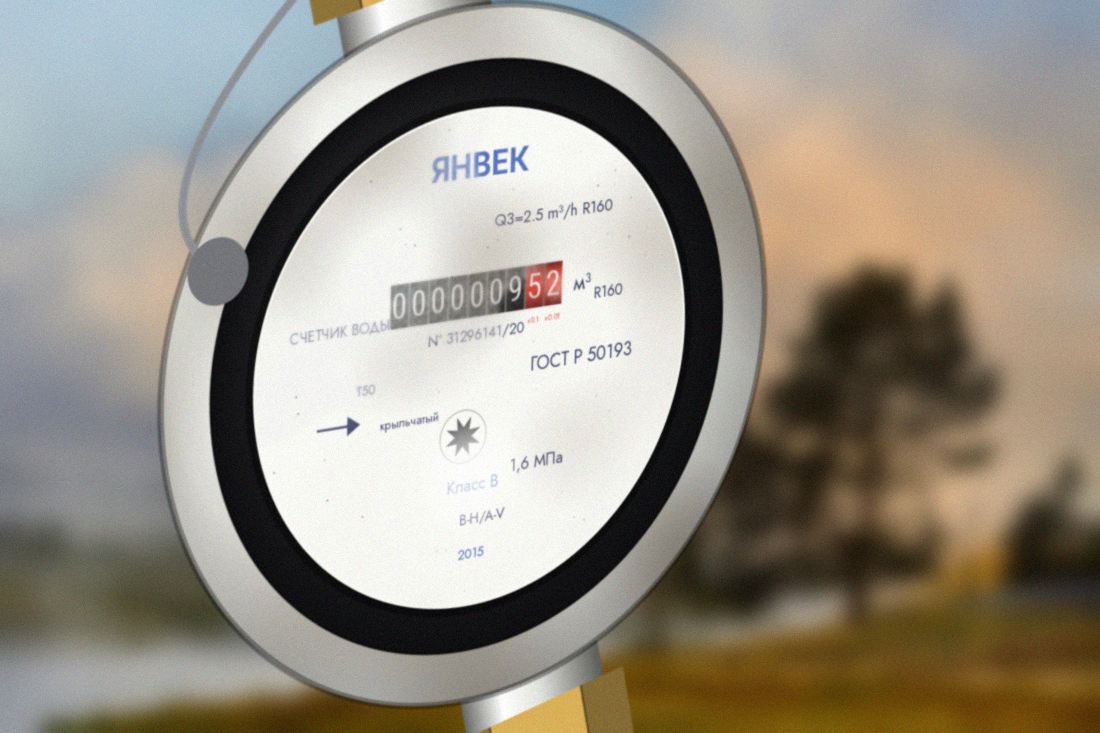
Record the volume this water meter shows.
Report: 9.52 m³
